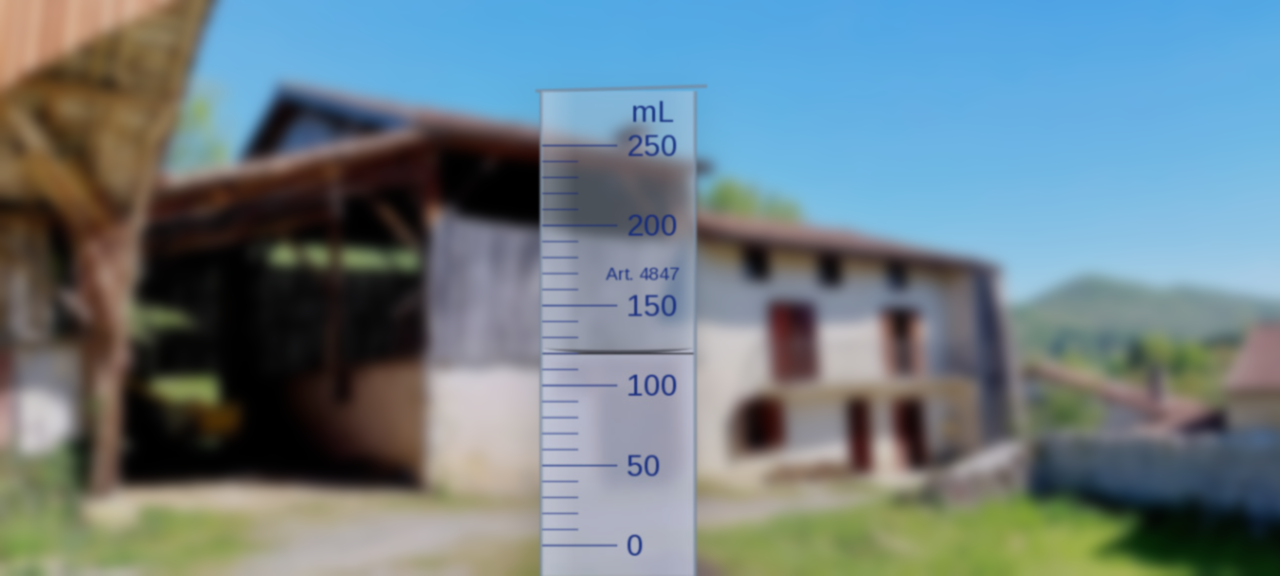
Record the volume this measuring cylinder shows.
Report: 120 mL
